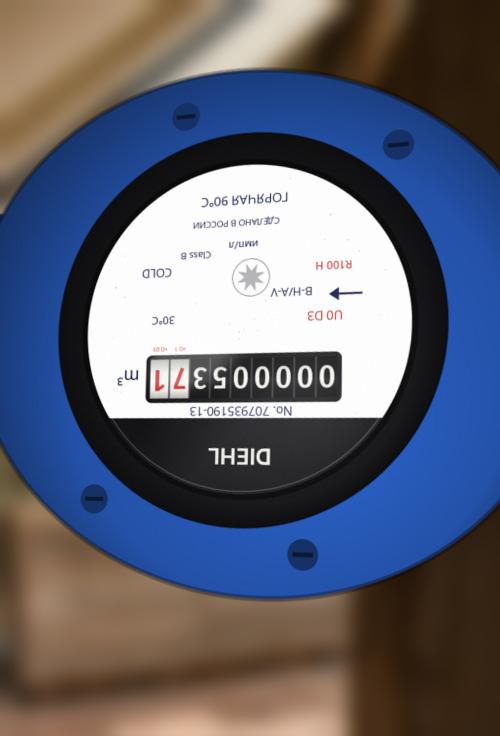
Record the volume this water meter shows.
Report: 53.71 m³
